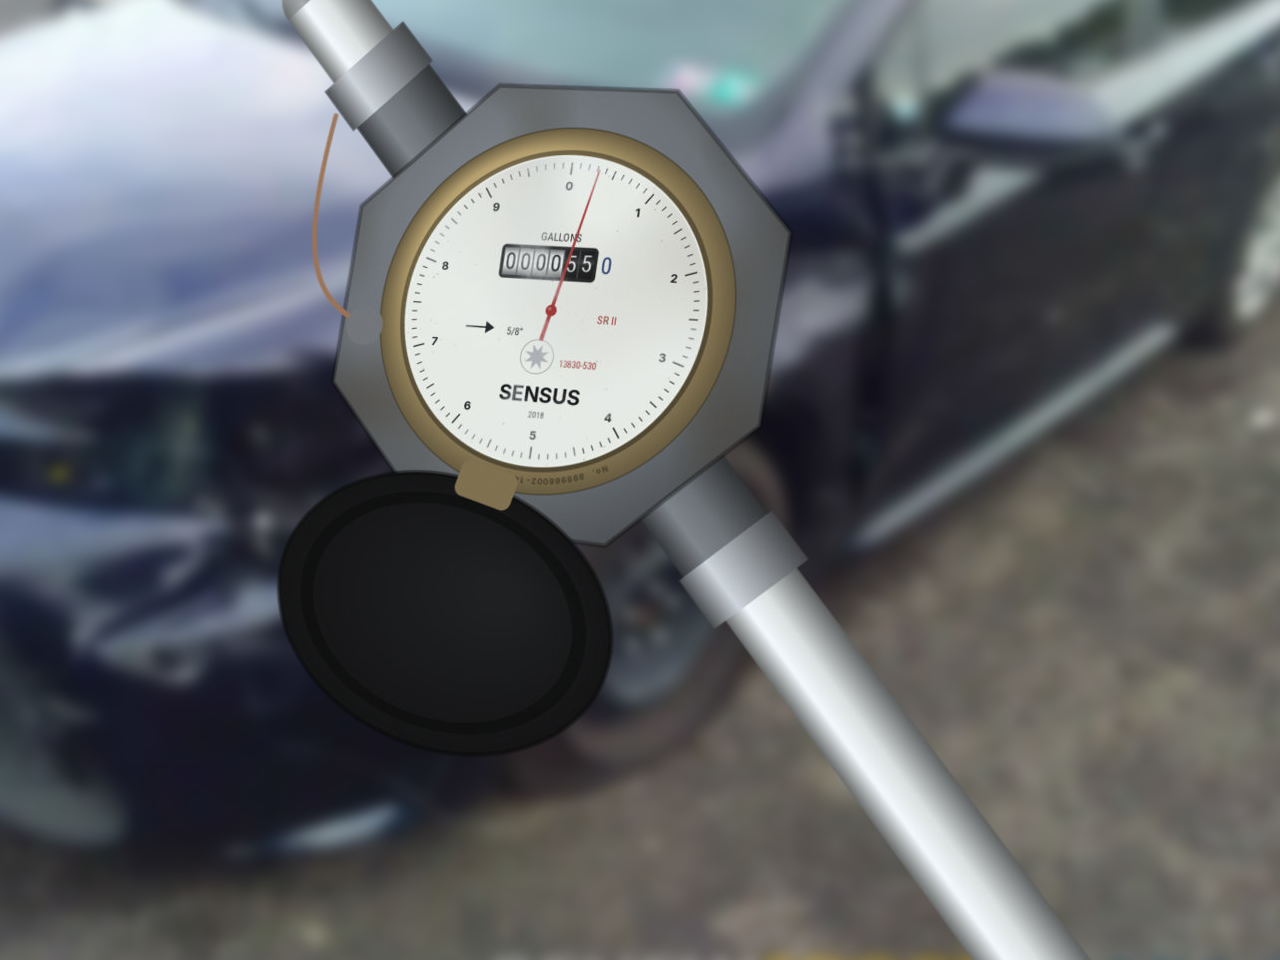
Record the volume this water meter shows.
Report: 550.3 gal
